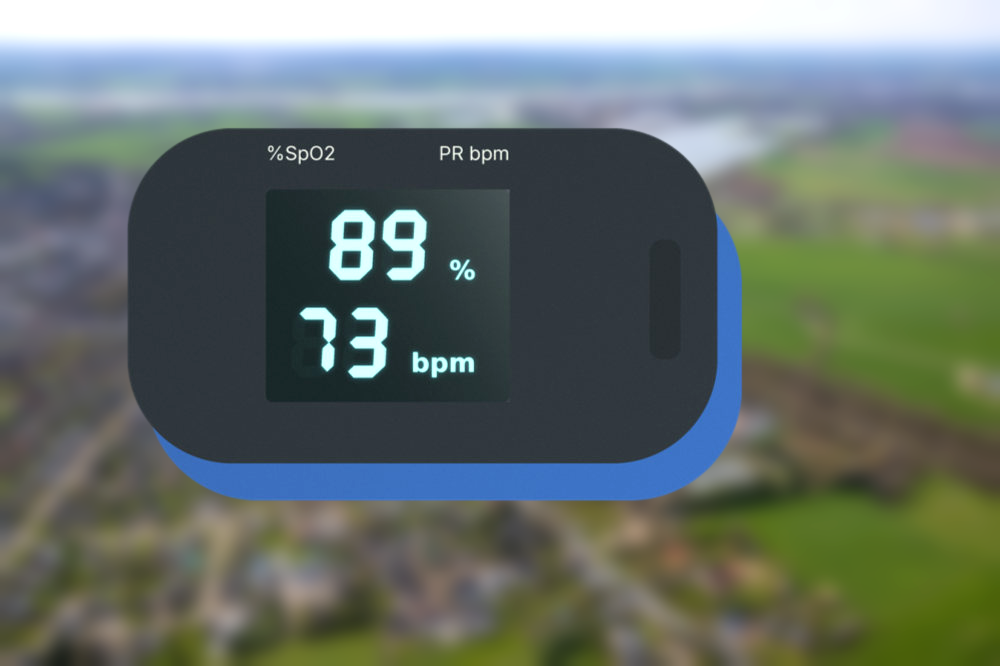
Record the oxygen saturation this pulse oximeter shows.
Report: 89 %
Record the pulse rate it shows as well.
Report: 73 bpm
